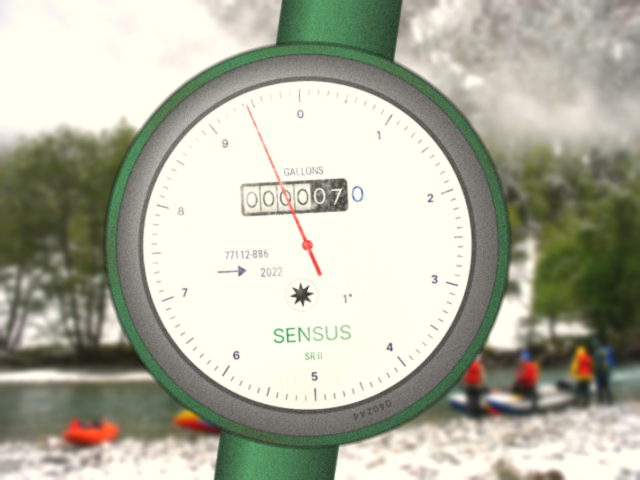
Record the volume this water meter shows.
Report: 69.4 gal
